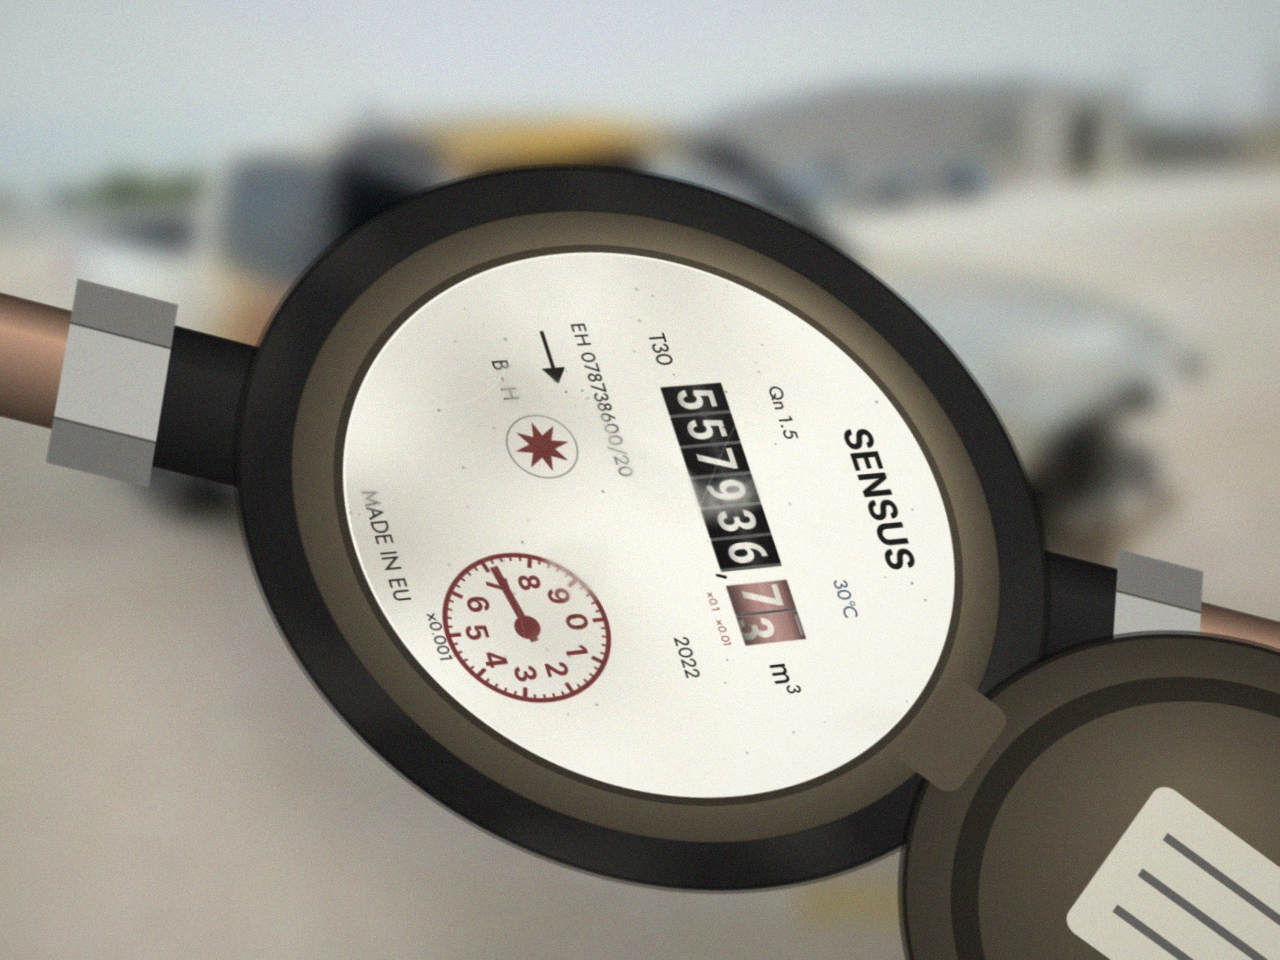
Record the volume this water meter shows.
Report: 557936.727 m³
